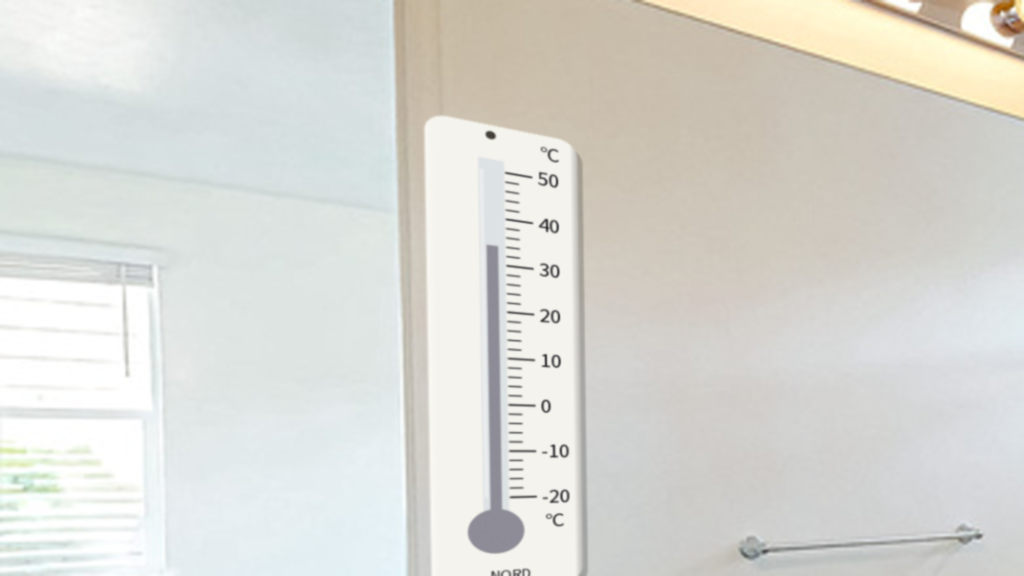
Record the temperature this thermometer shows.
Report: 34 °C
